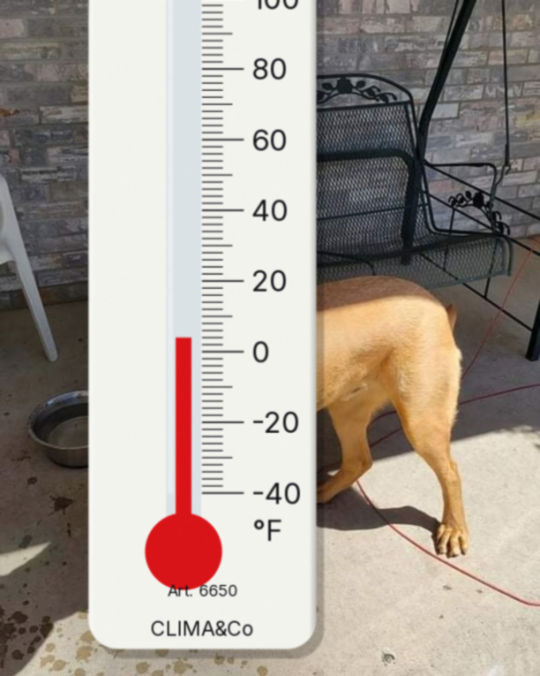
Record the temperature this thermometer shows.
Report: 4 °F
